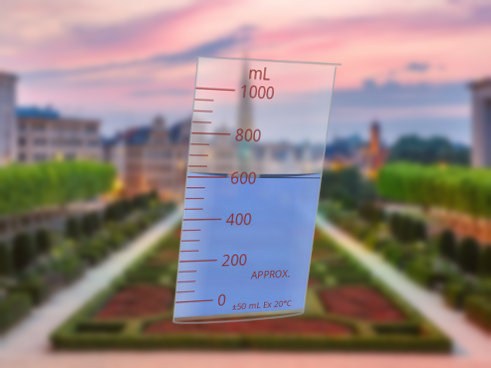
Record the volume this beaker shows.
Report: 600 mL
